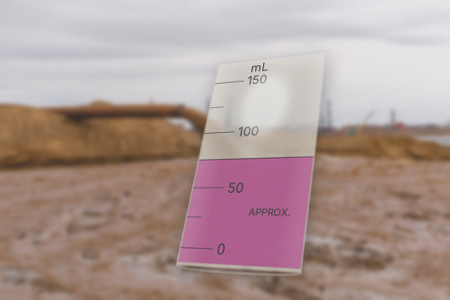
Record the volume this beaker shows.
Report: 75 mL
